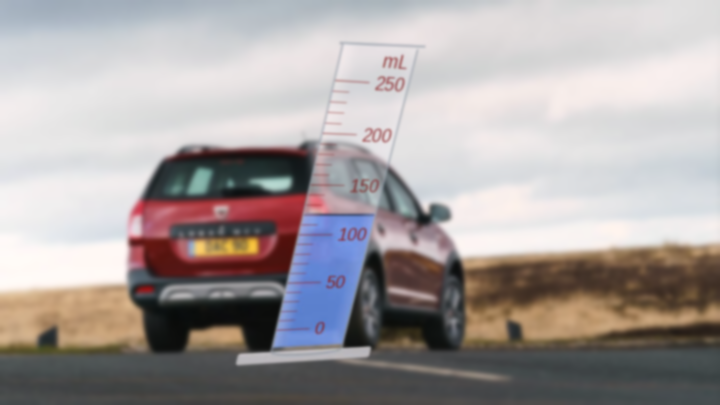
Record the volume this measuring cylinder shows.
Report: 120 mL
